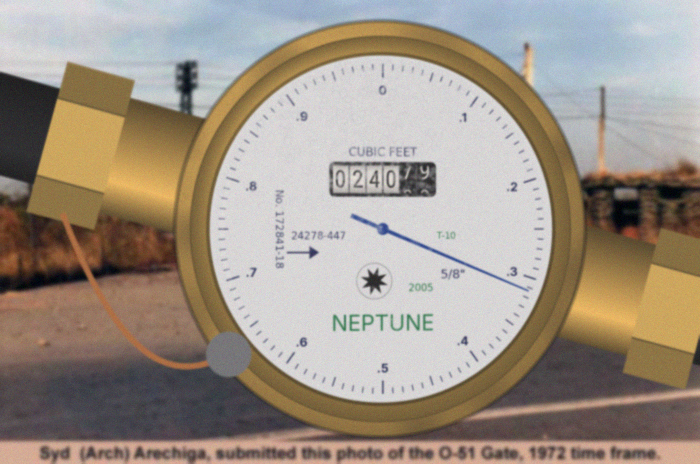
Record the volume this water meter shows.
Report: 24079.31 ft³
